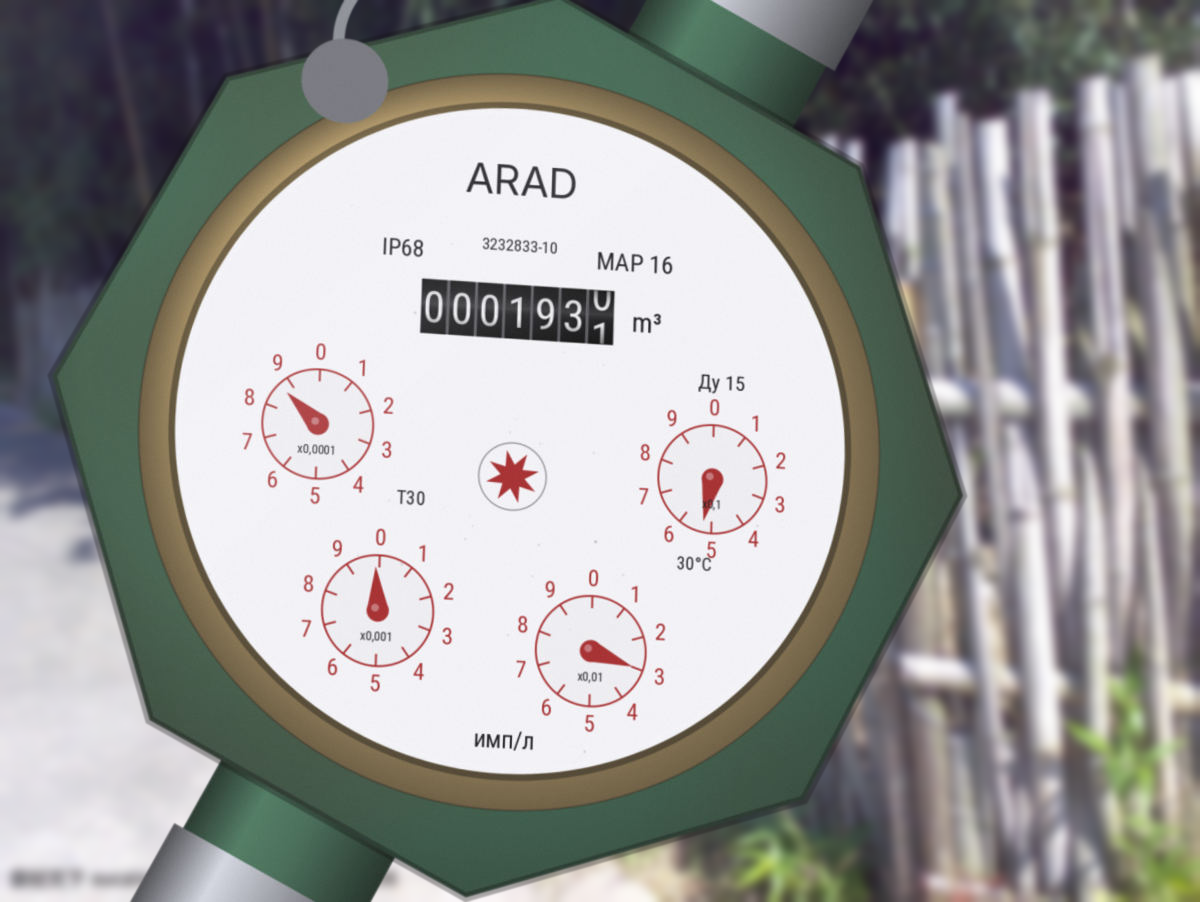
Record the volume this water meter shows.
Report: 1930.5298 m³
